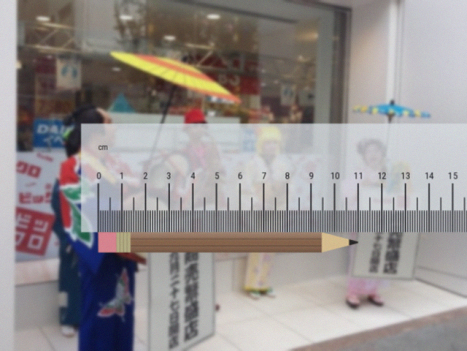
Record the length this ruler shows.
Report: 11 cm
